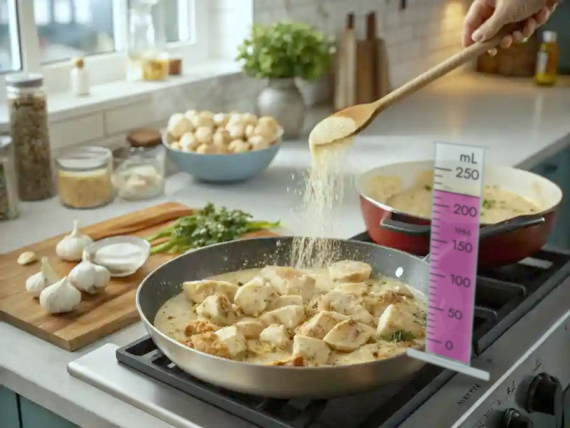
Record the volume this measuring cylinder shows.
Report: 220 mL
